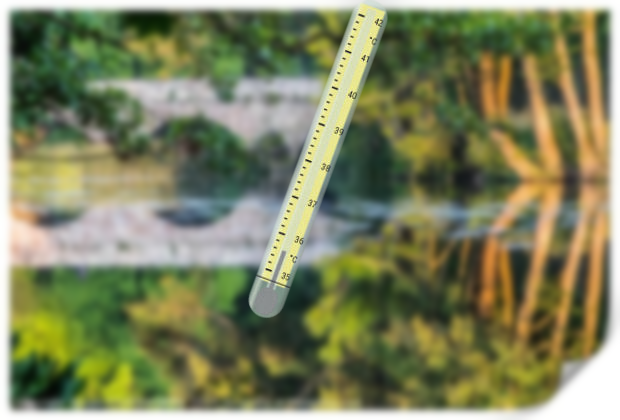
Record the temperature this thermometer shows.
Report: 35.6 °C
